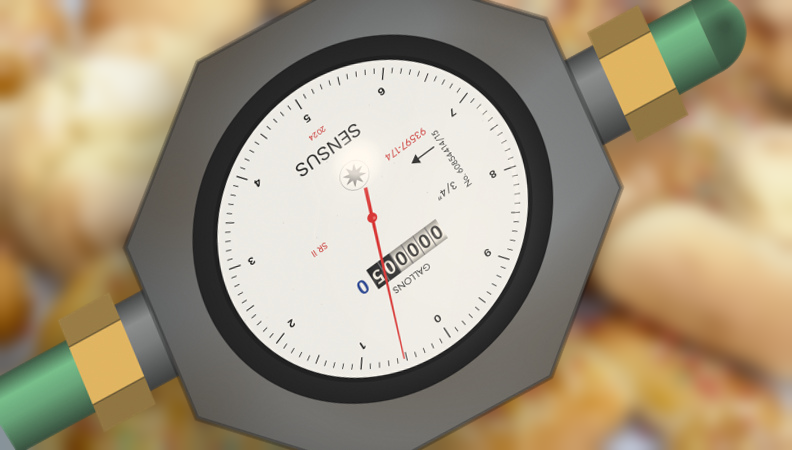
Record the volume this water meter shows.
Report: 50.5 gal
